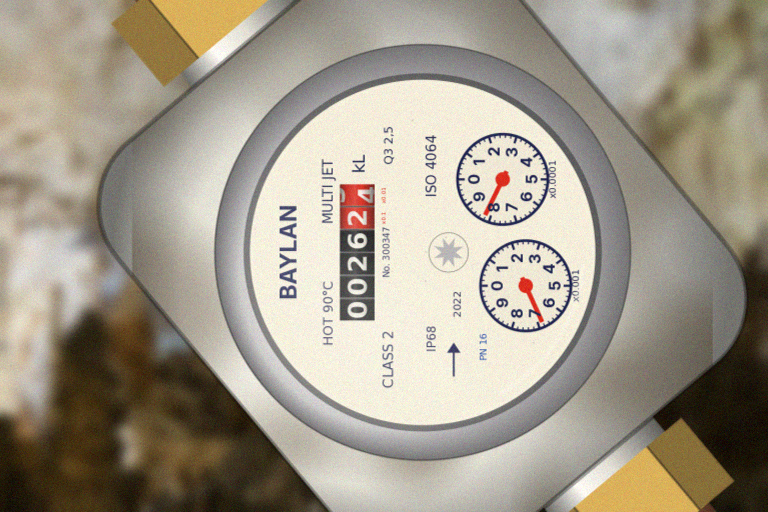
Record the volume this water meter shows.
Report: 26.2368 kL
